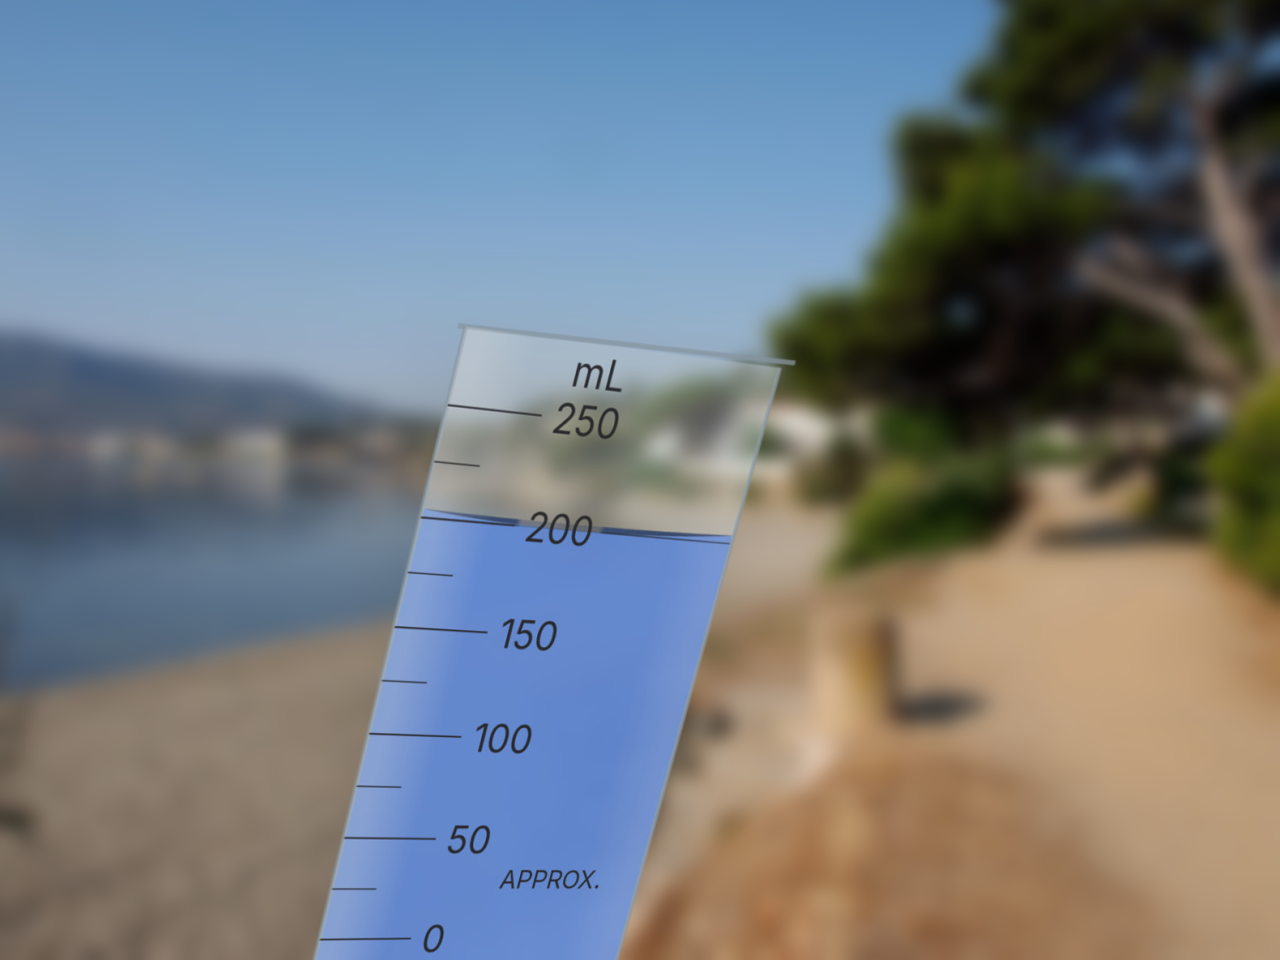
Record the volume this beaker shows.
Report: 200 mL
